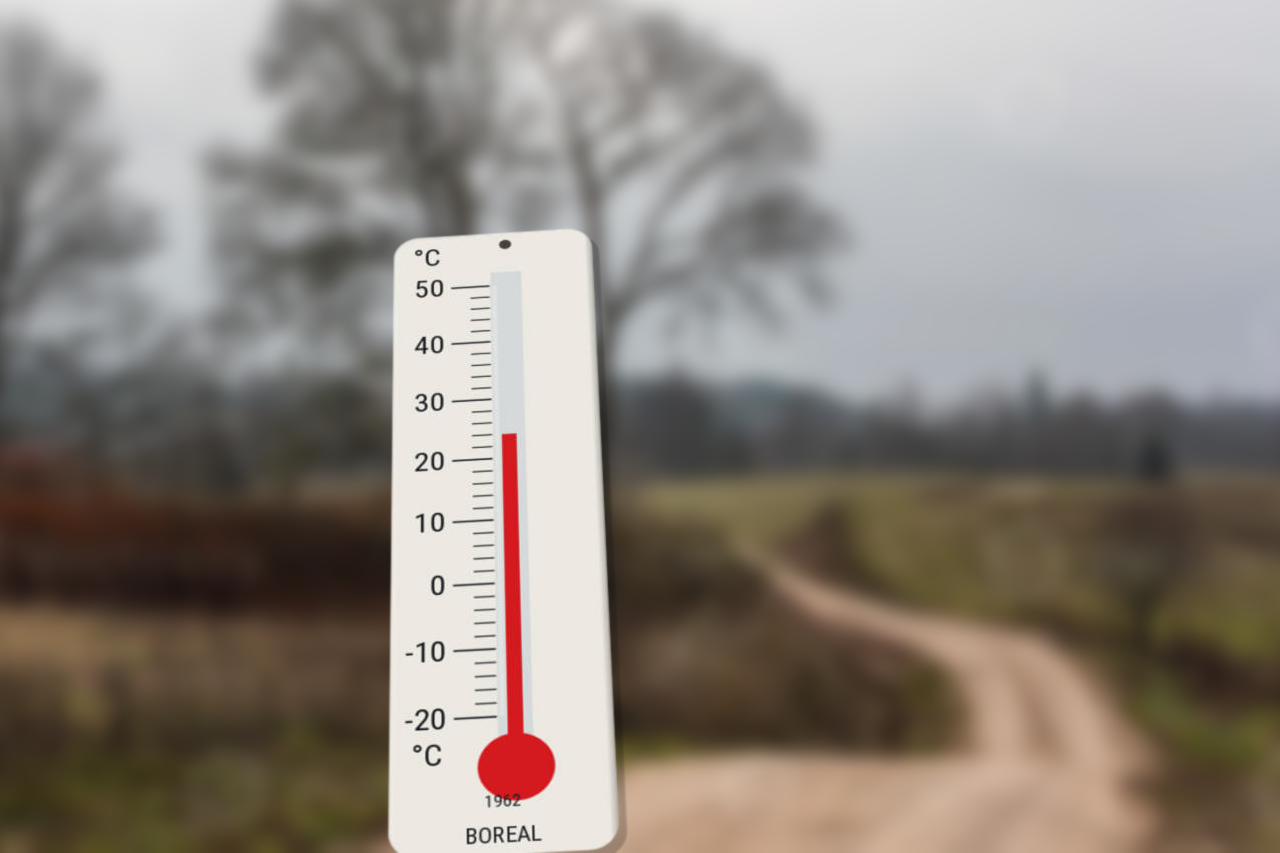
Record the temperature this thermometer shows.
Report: 24 °C
